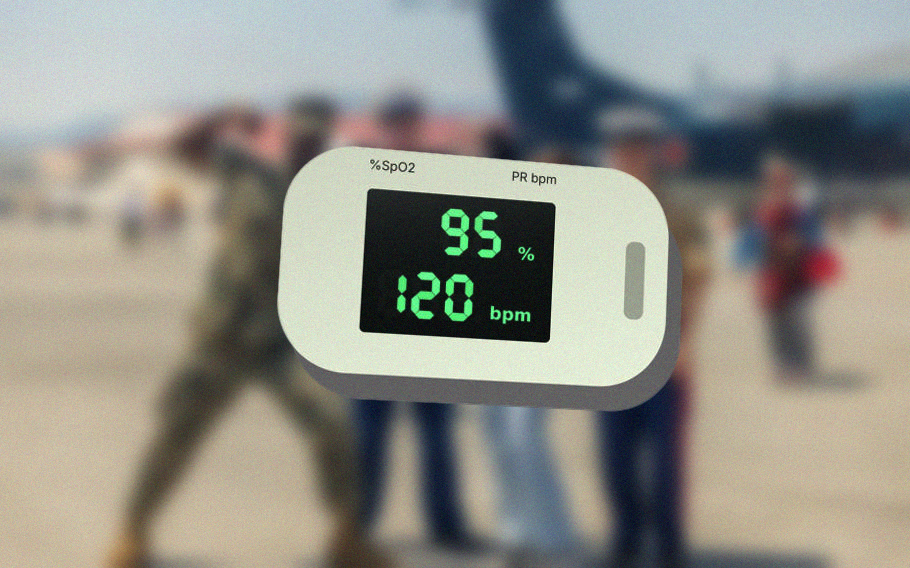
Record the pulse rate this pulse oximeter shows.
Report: 120 bpm
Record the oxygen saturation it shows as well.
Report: 95 %
